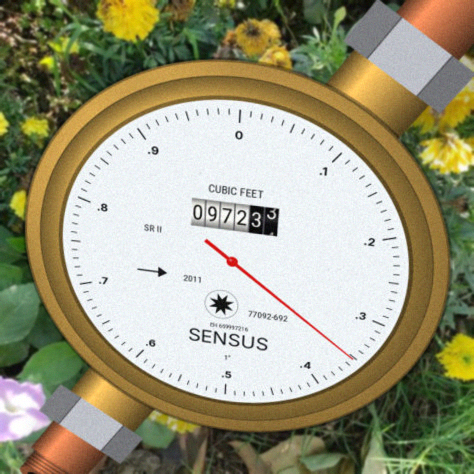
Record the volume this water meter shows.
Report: 97233.35 ft³
